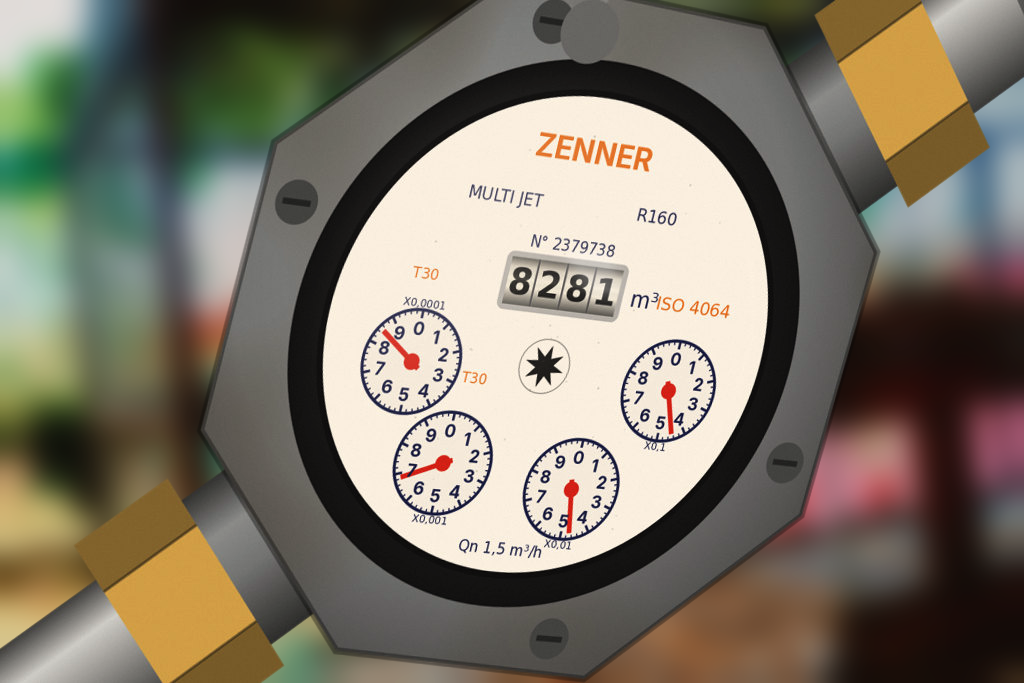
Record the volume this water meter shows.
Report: 8281.4468 m³
